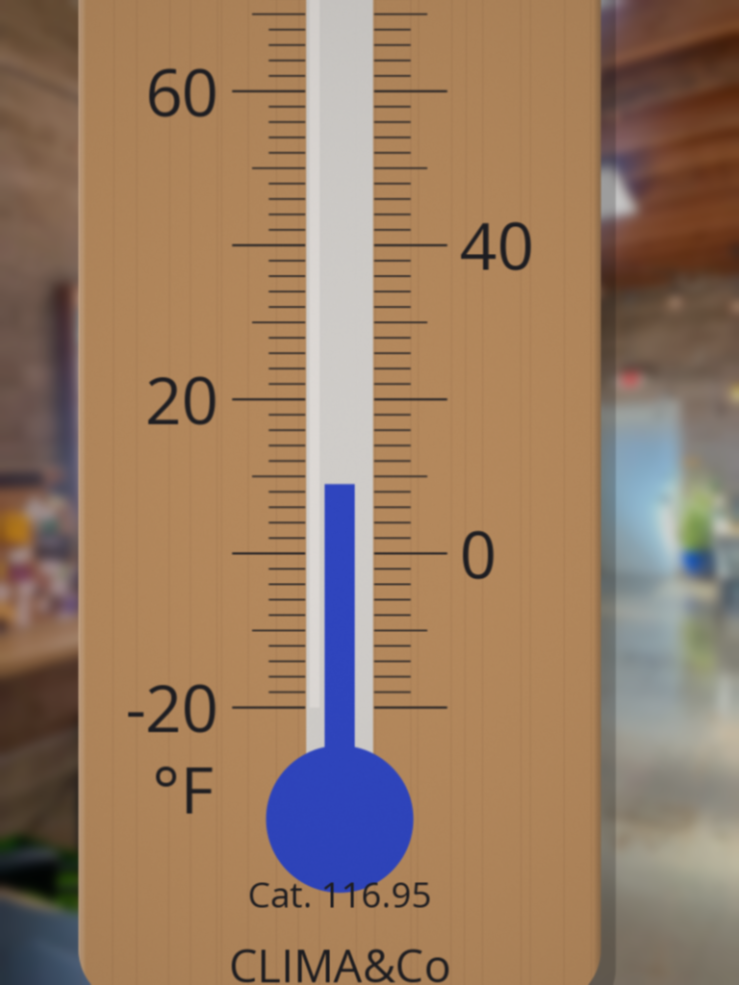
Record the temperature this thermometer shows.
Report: 9 °F
